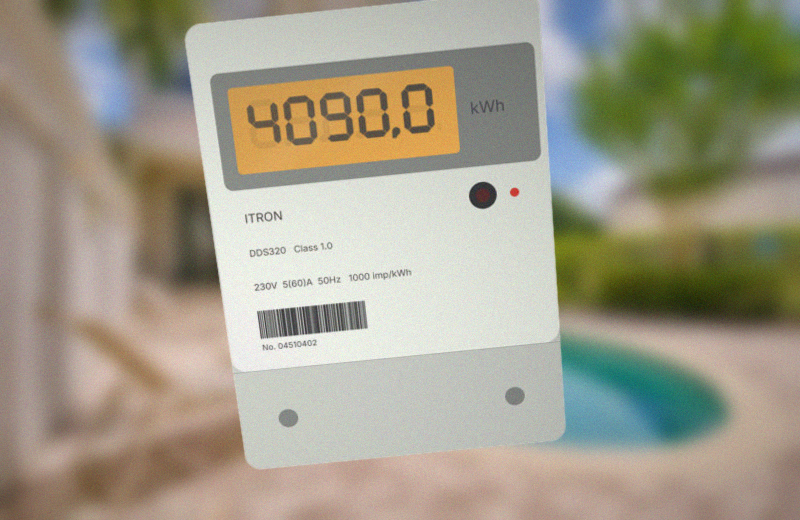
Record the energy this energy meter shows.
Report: 4090.0 kWh
